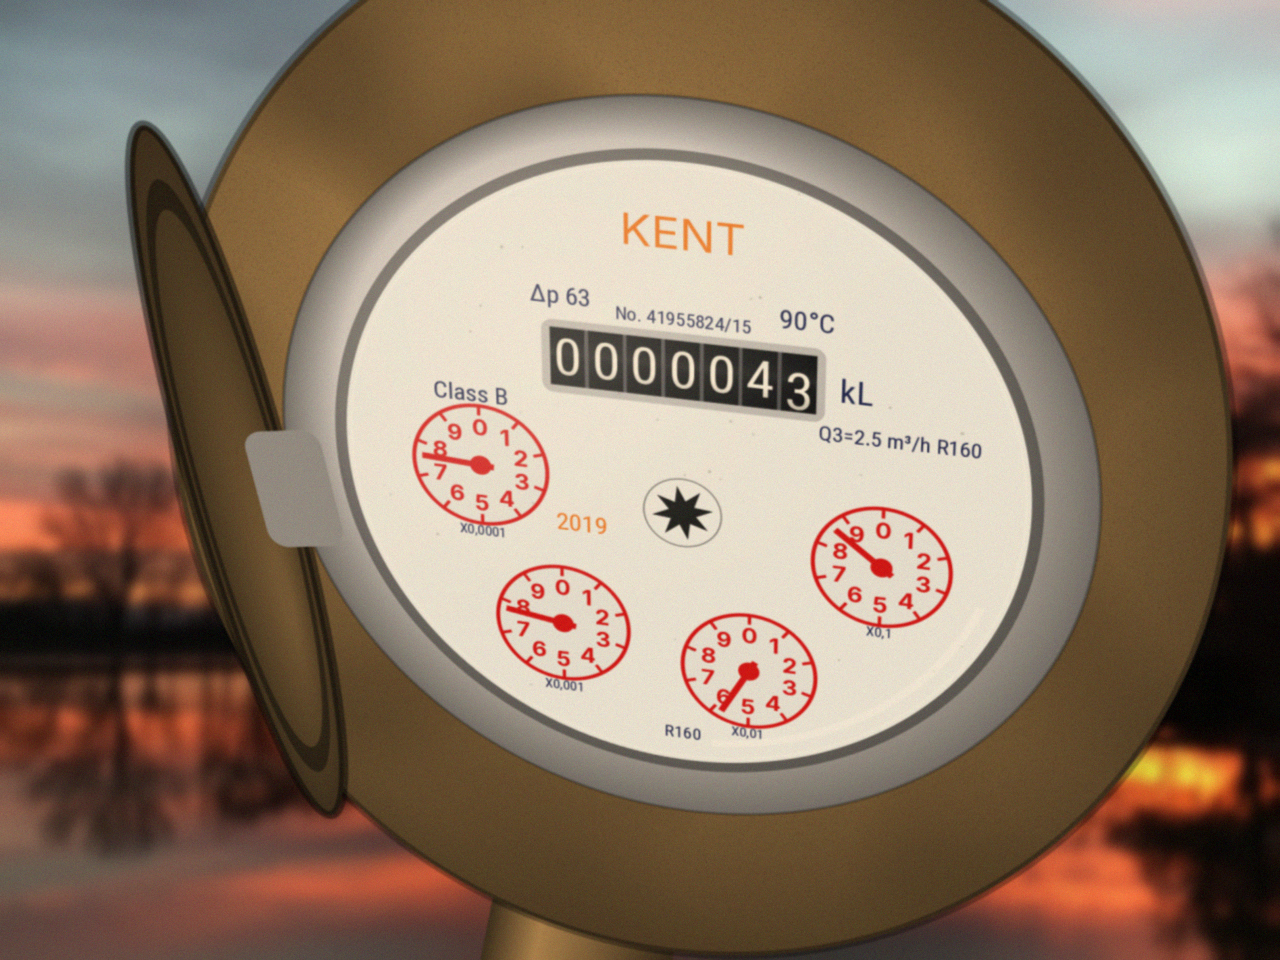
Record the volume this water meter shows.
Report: 42.8577 kL
